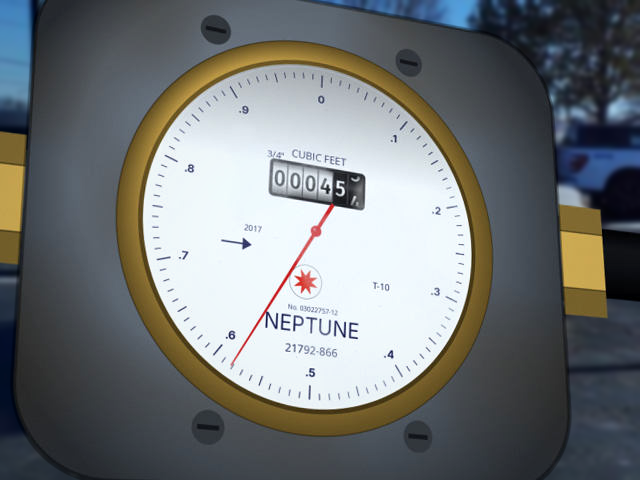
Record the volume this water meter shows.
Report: 453.58 ft³
